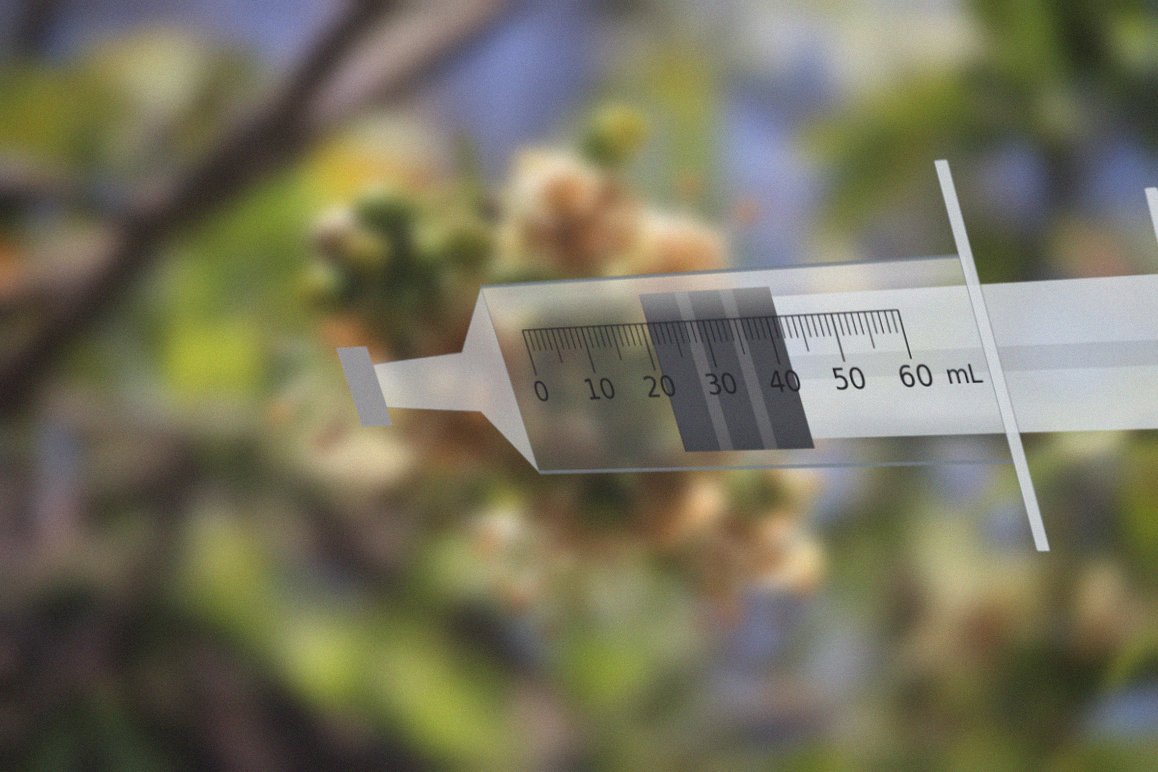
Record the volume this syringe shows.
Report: 21 mL
